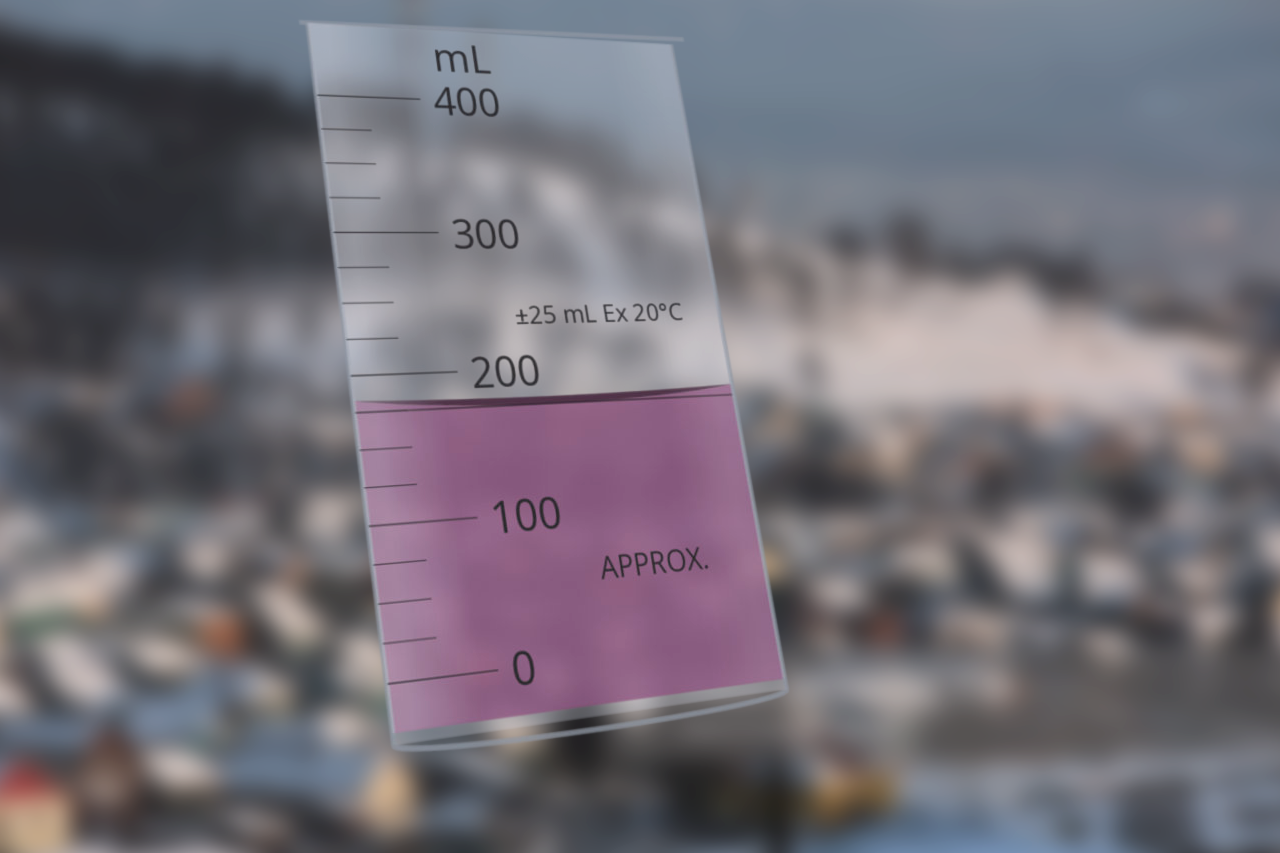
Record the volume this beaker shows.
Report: 175 mL
